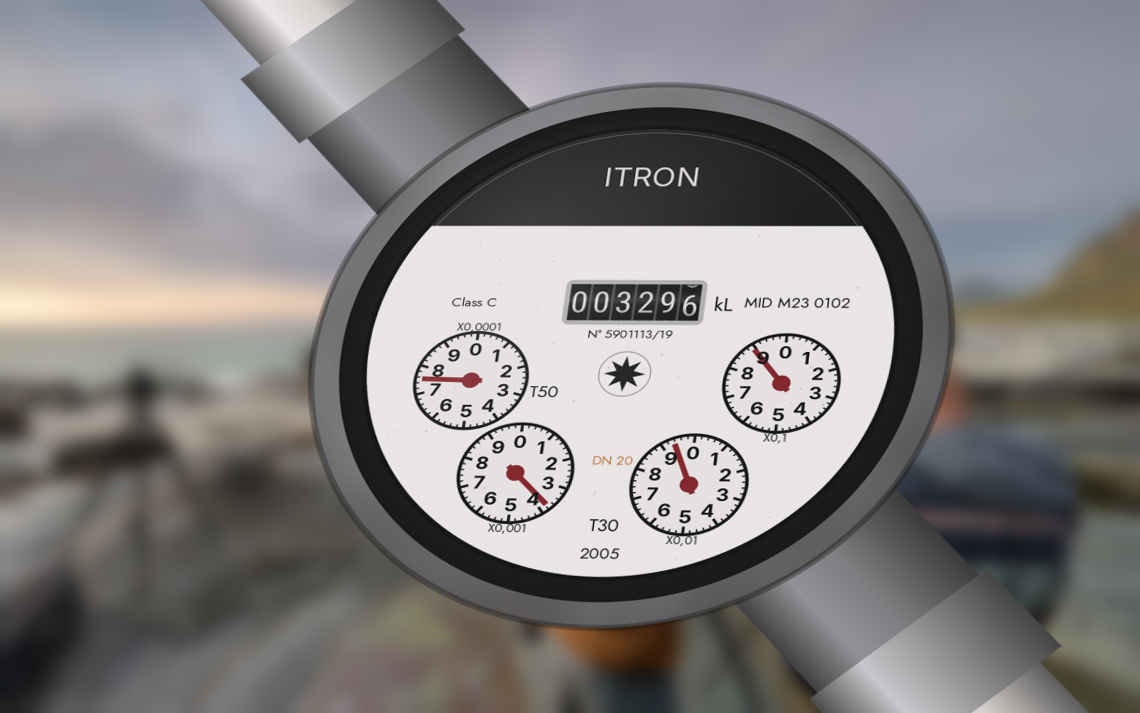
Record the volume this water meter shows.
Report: 3295.8937 kL
